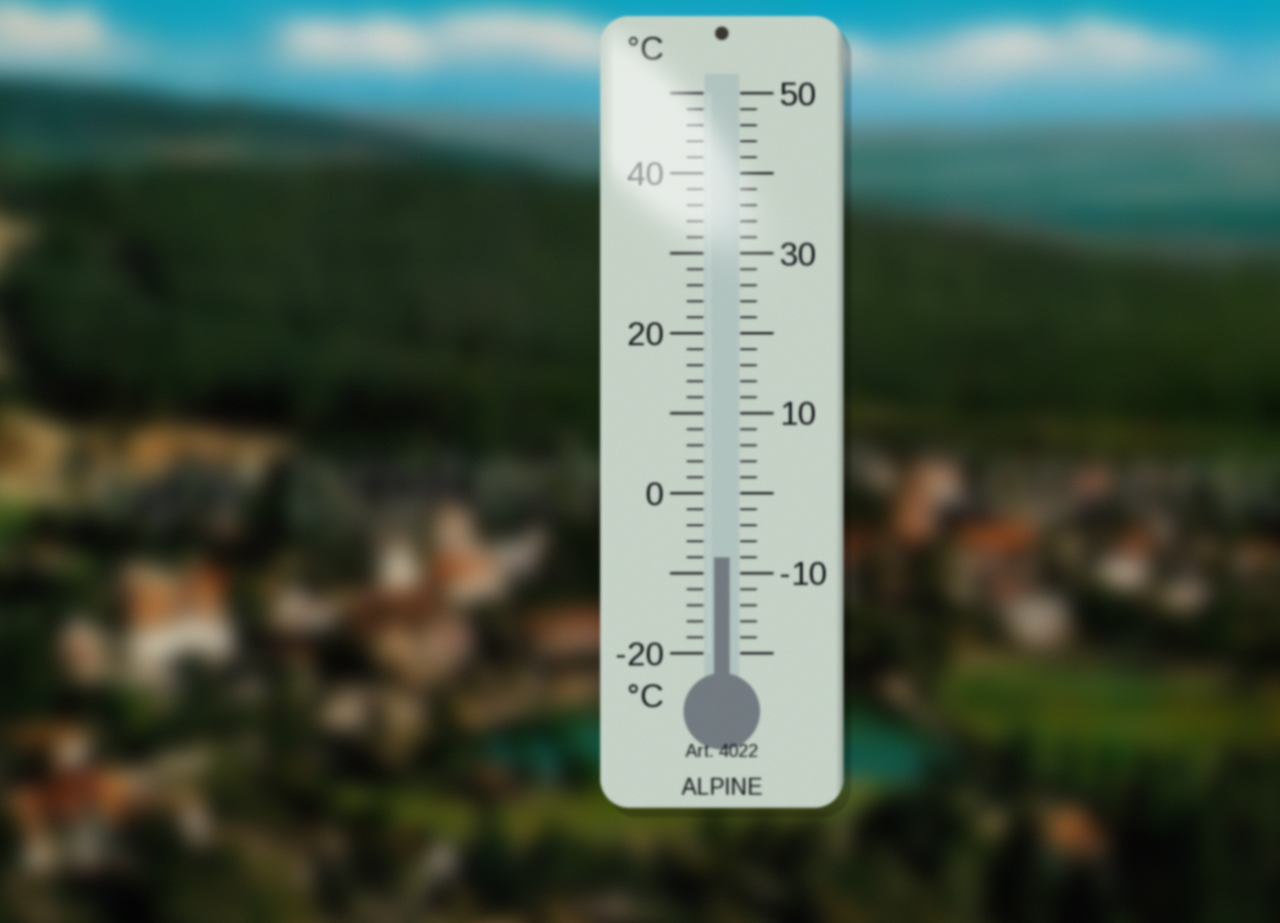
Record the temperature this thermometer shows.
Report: -8 °C
